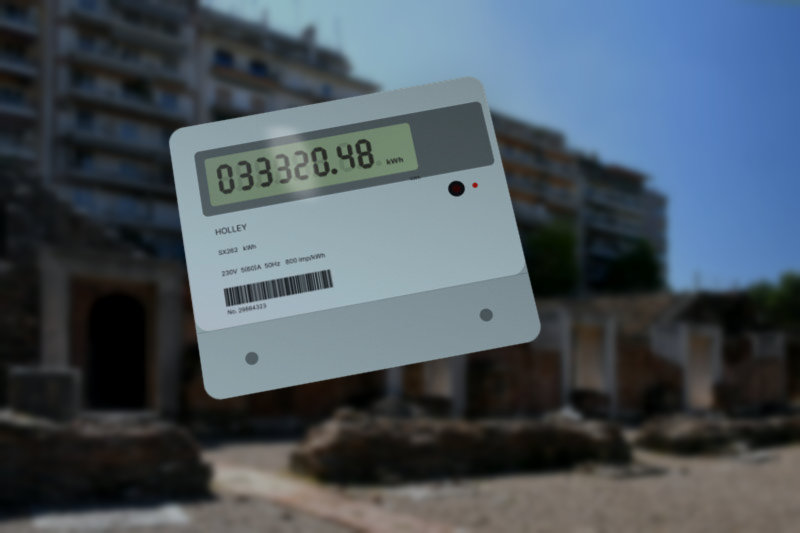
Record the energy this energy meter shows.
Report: 33320.48 kWh
